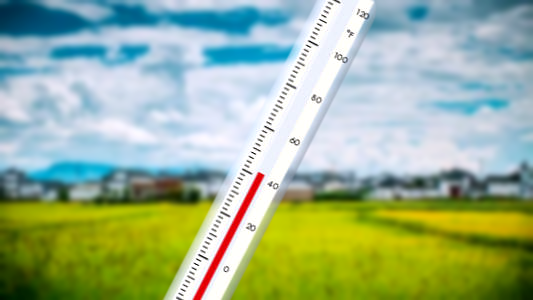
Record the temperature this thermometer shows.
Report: 42 °F
